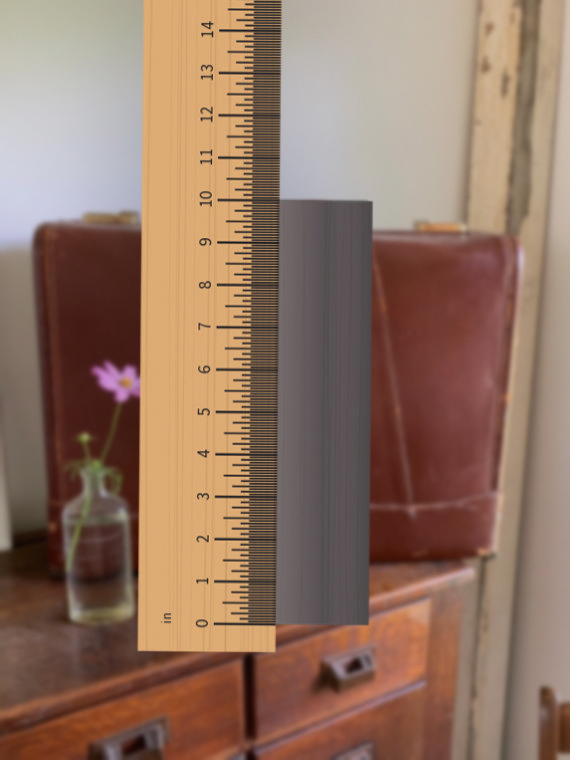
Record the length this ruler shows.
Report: 10 in
